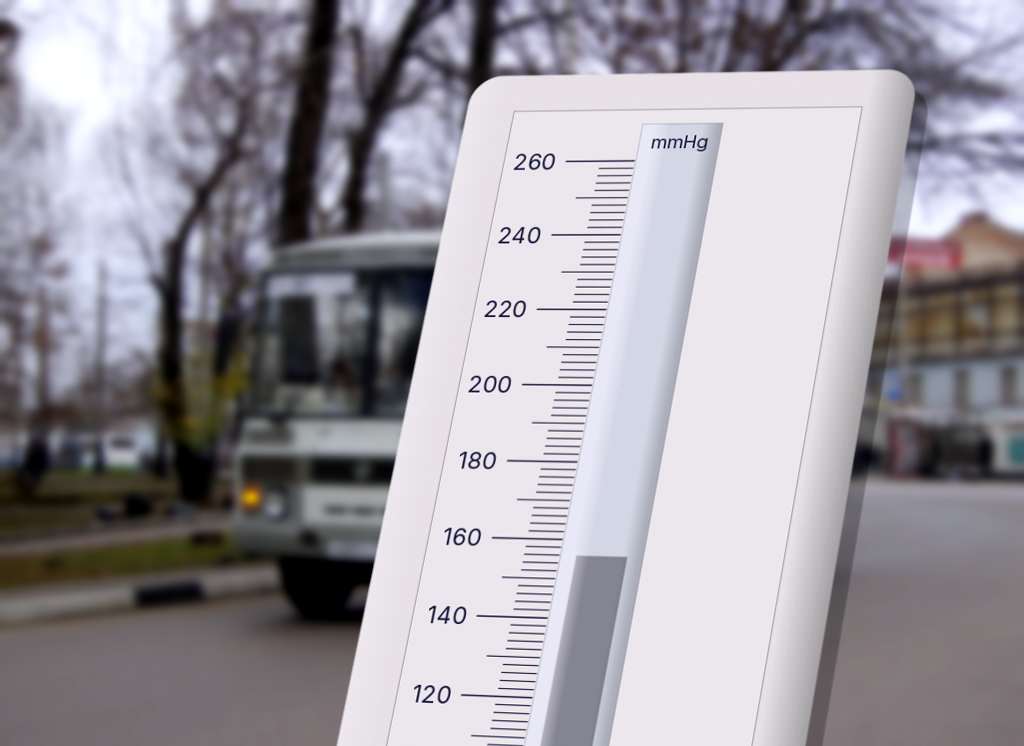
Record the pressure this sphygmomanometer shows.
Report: 156 mmHg
